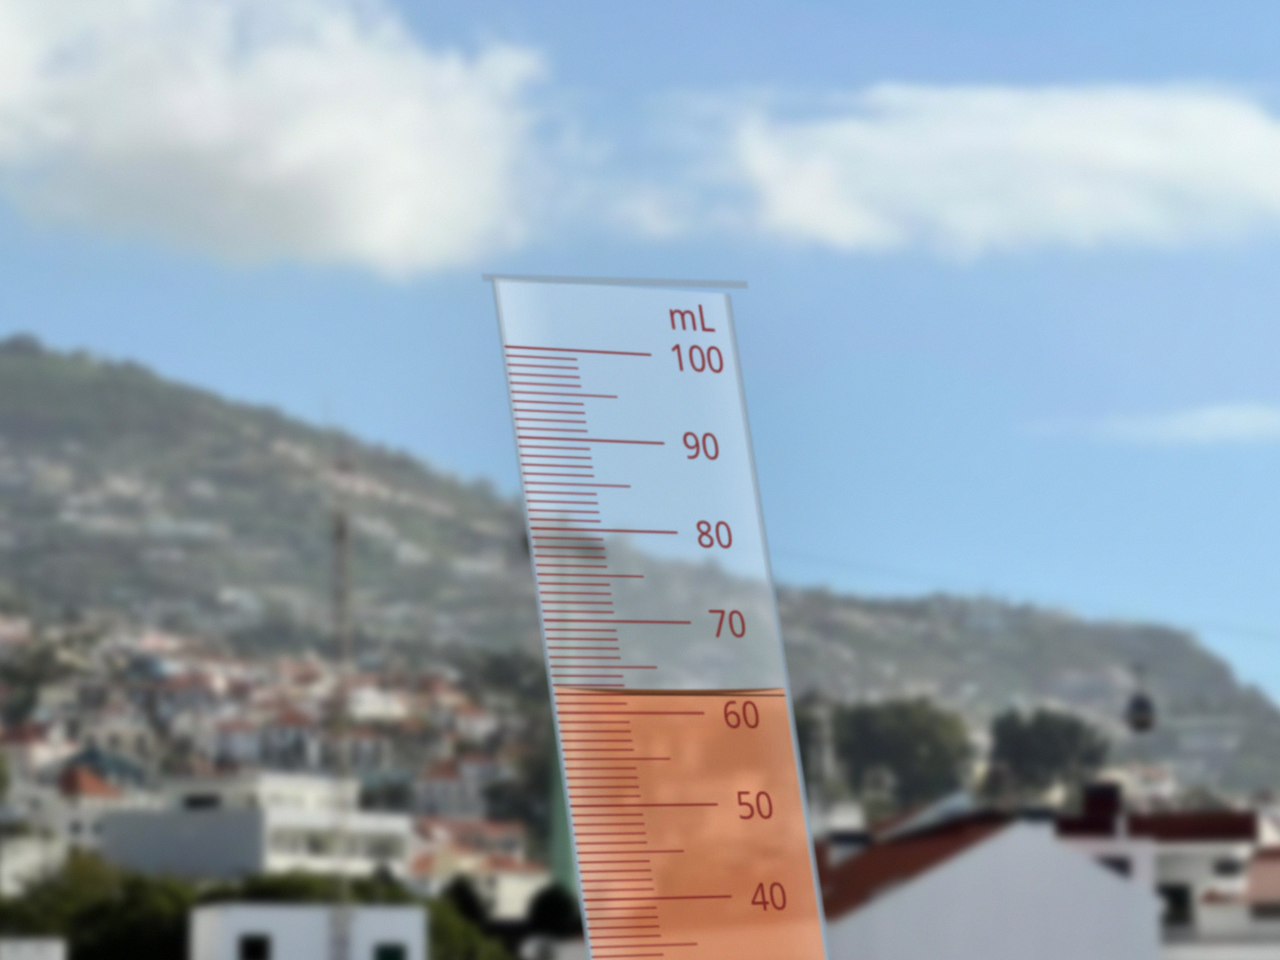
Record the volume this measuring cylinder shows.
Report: 62 mL
